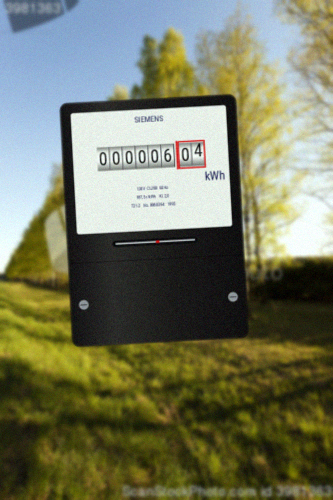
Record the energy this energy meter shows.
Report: 6.04 kWh
